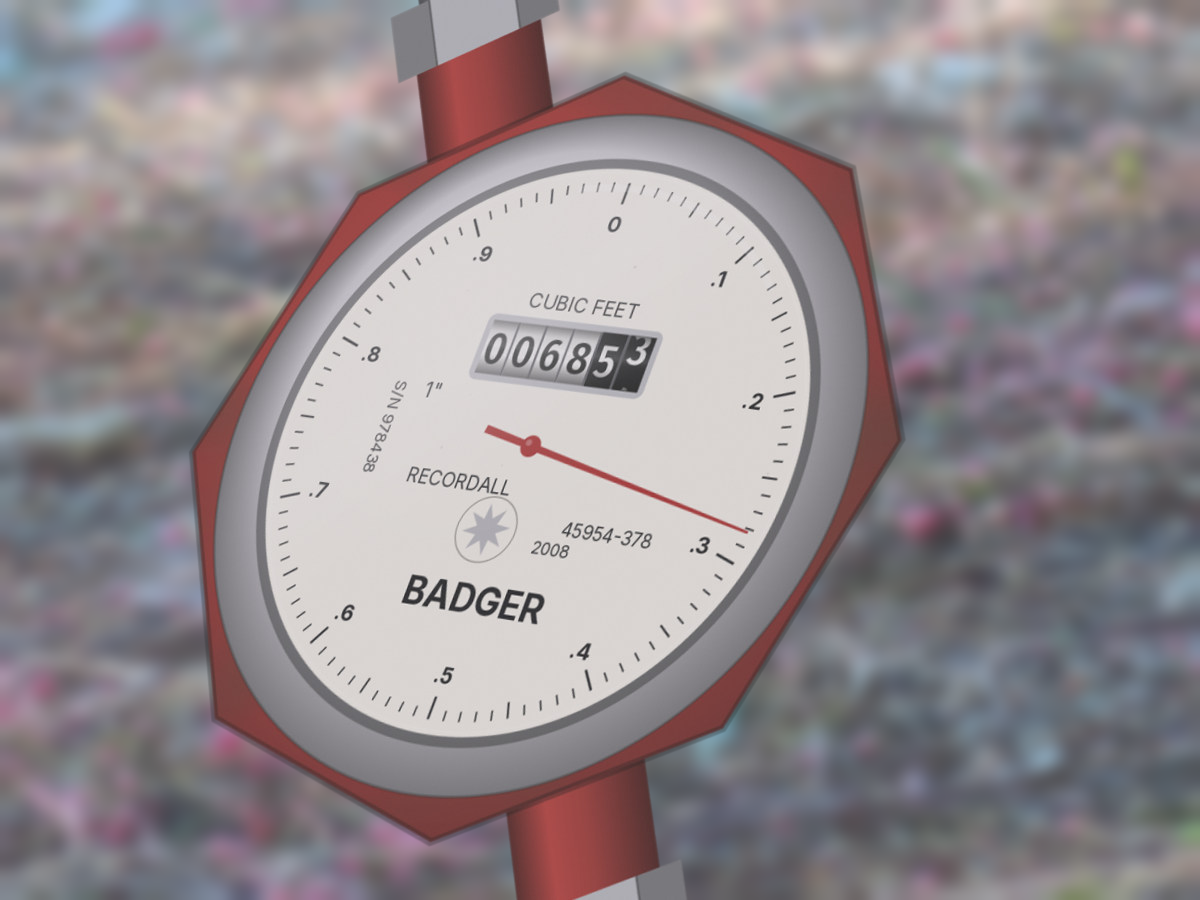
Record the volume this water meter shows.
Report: 6853.28 ft³
